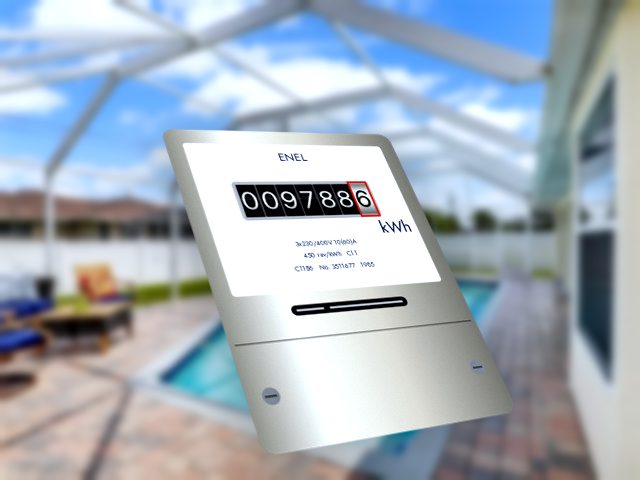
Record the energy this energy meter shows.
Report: 9788.6 kWh
